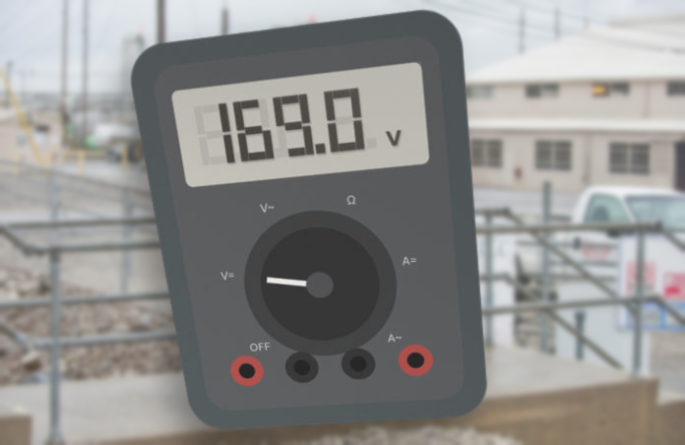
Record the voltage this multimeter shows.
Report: 169.0 V
